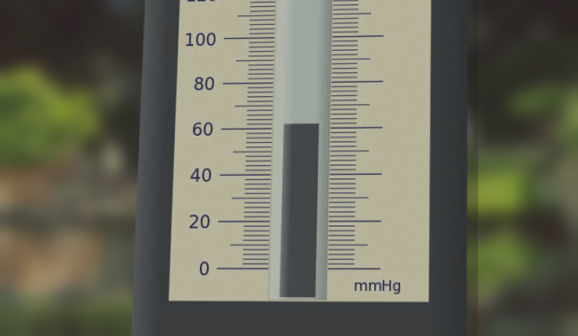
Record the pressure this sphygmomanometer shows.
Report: 62 mmHg
